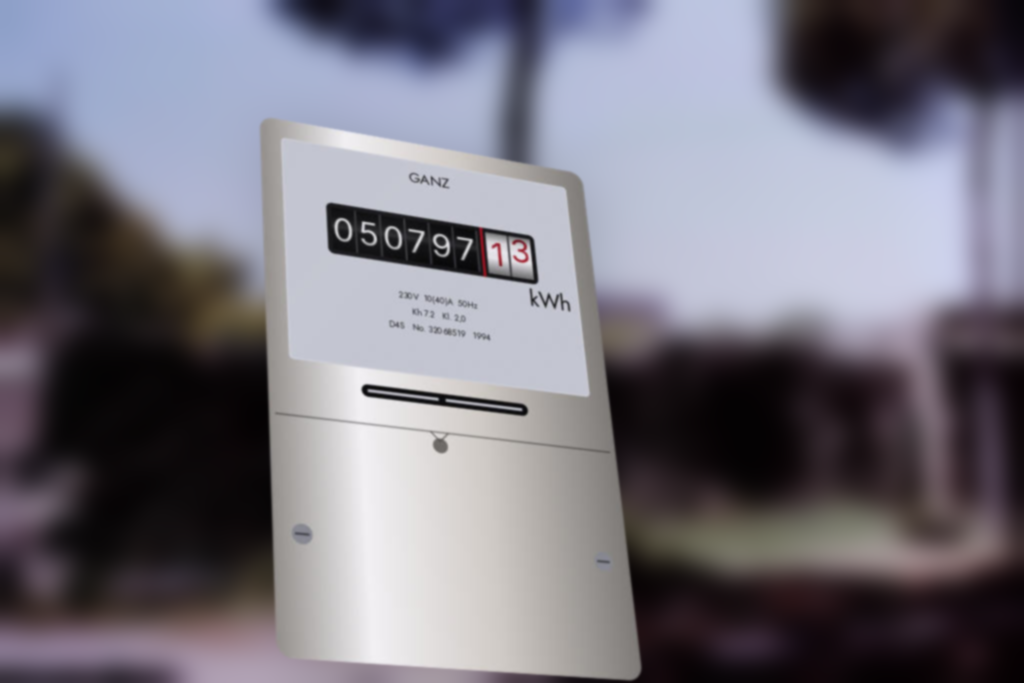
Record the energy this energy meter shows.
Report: 50797.13 kWh
